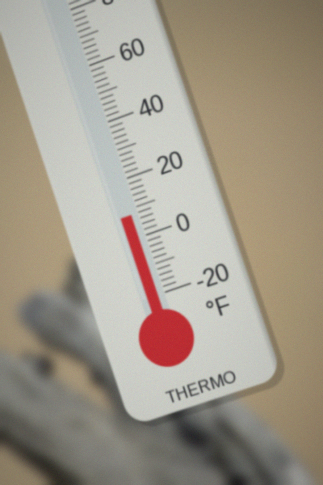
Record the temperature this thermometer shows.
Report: 8 °F
